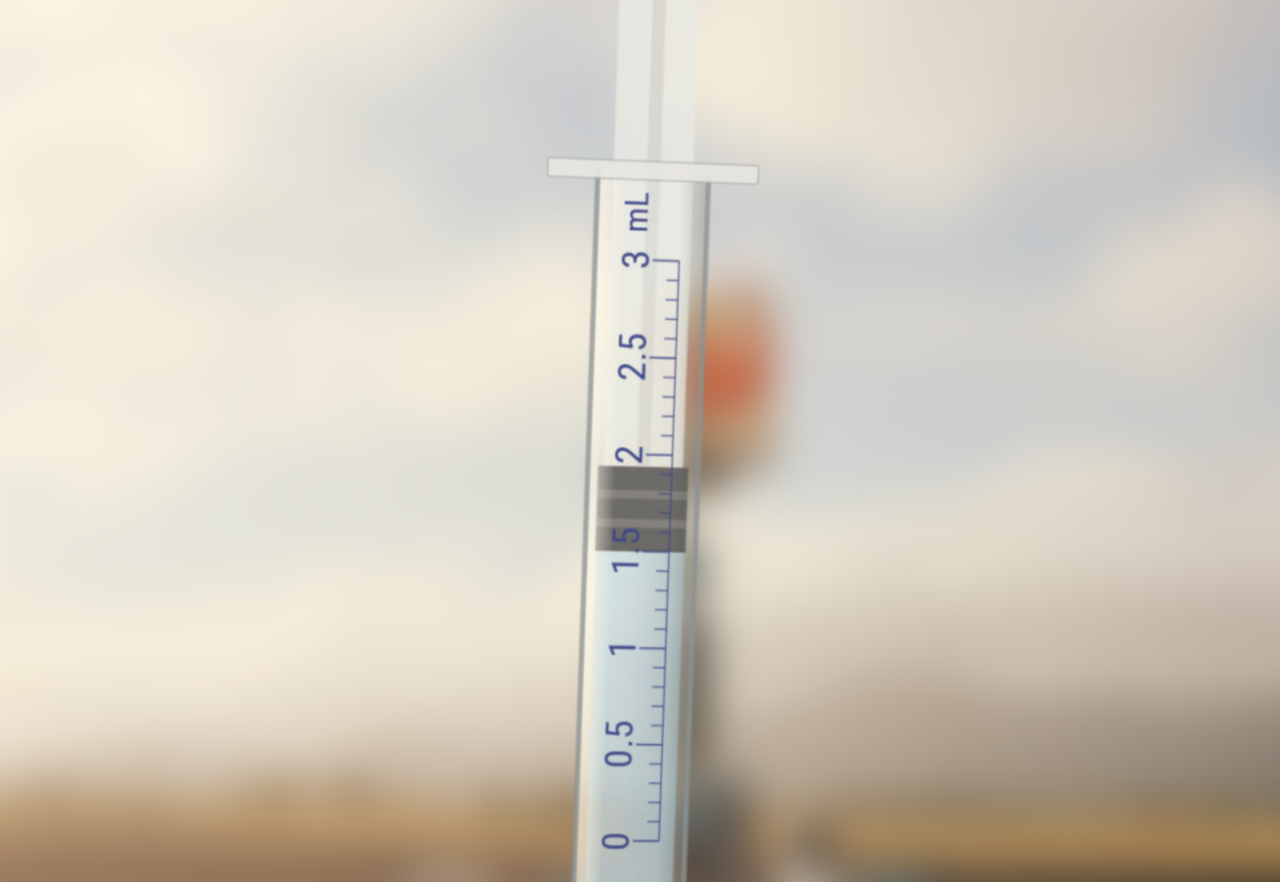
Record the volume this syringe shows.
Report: 1.5 mL
